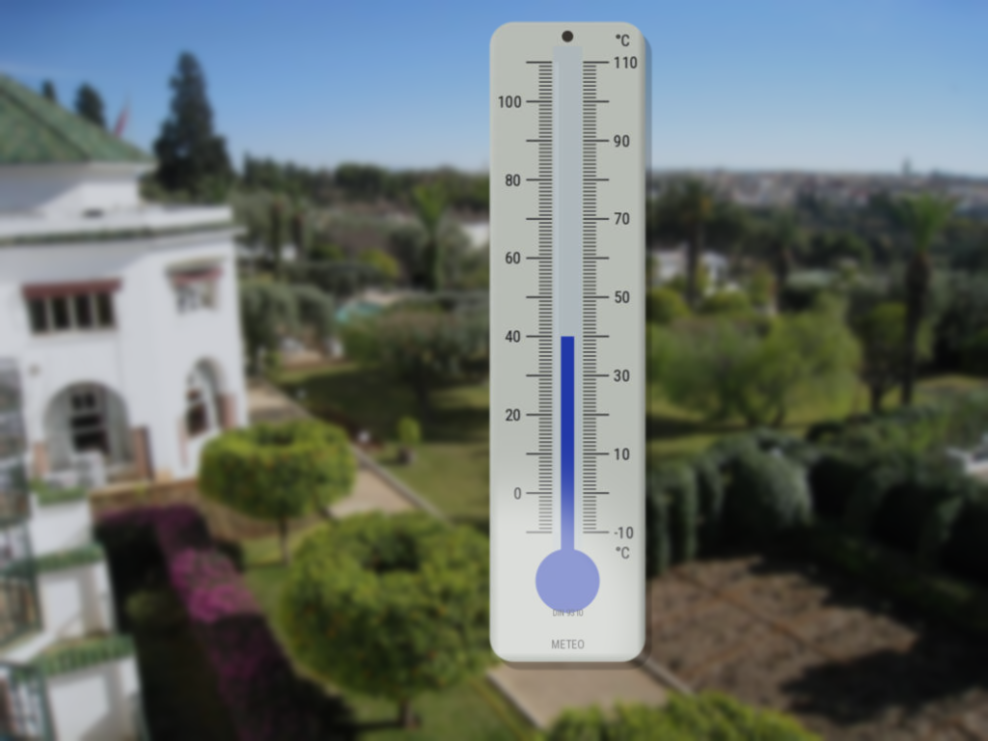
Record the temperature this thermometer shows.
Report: 40 °C
